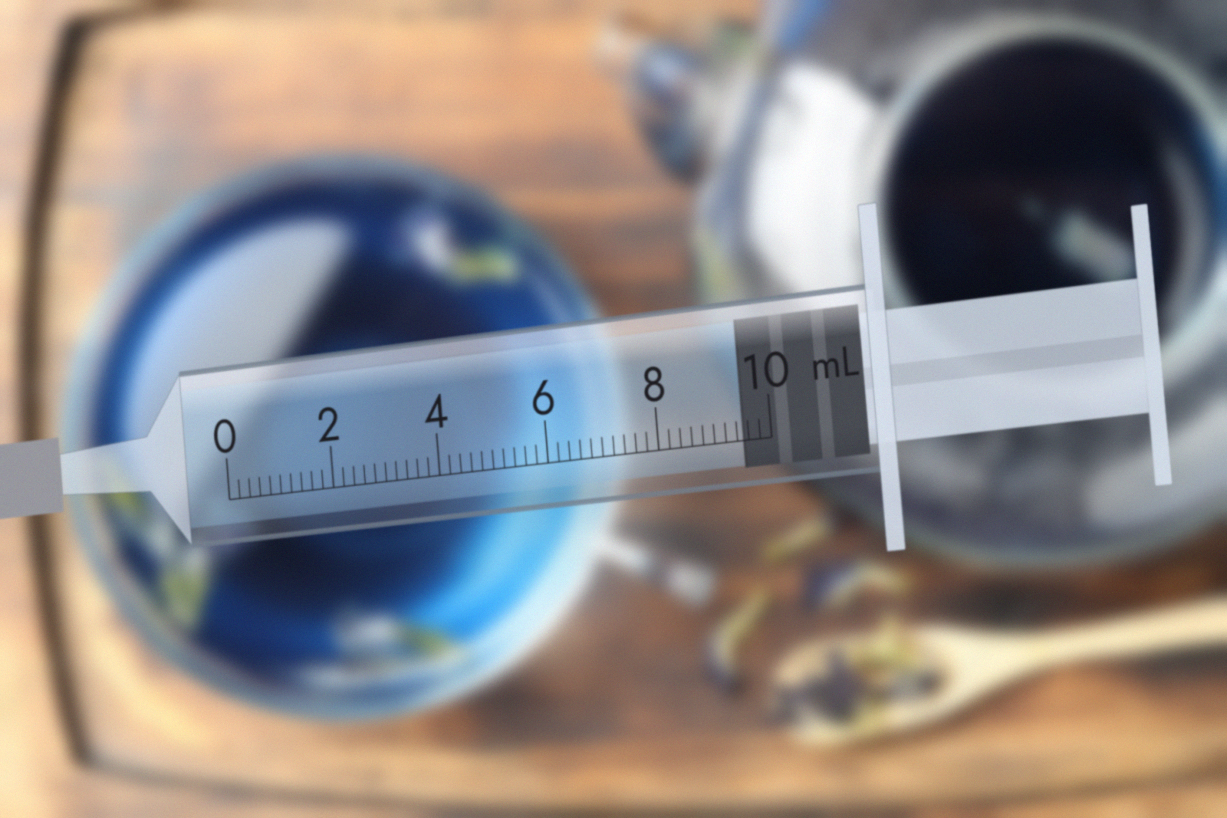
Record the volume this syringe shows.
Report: 9.5 mL
